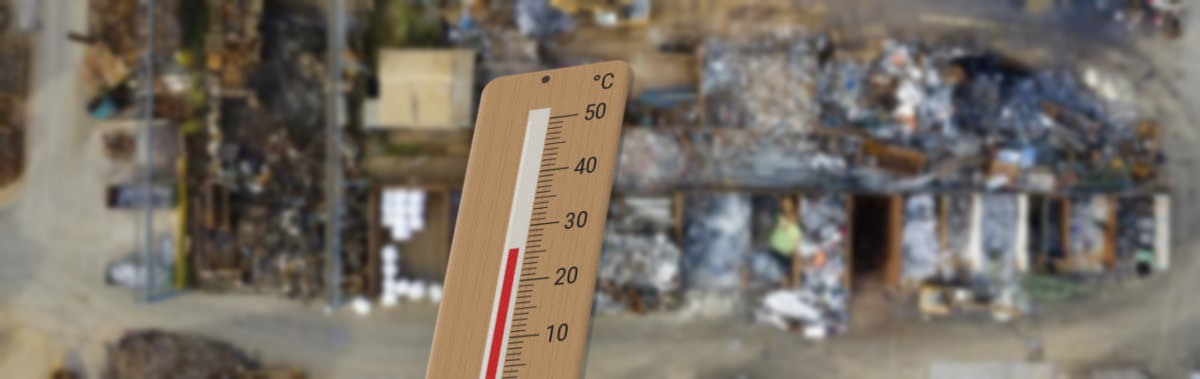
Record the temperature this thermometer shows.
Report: 26 °C
